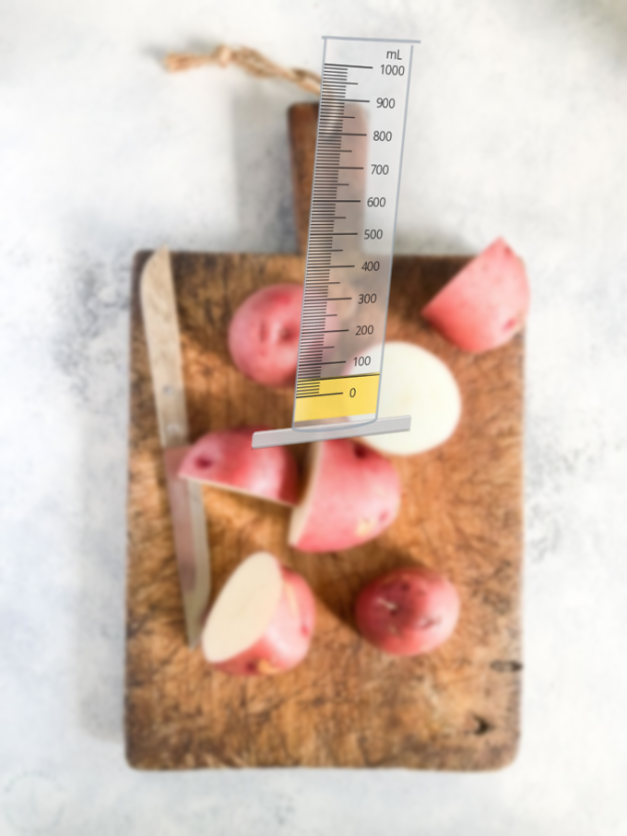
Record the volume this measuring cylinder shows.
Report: 50 mL
